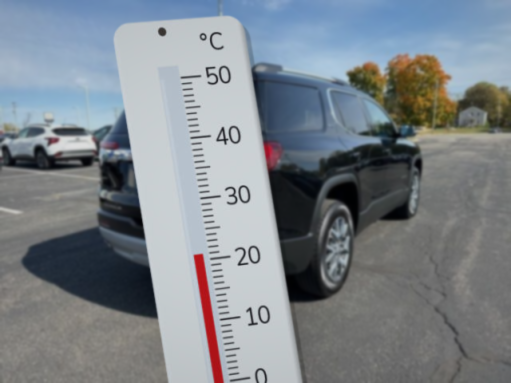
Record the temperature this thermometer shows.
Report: 21 °C
